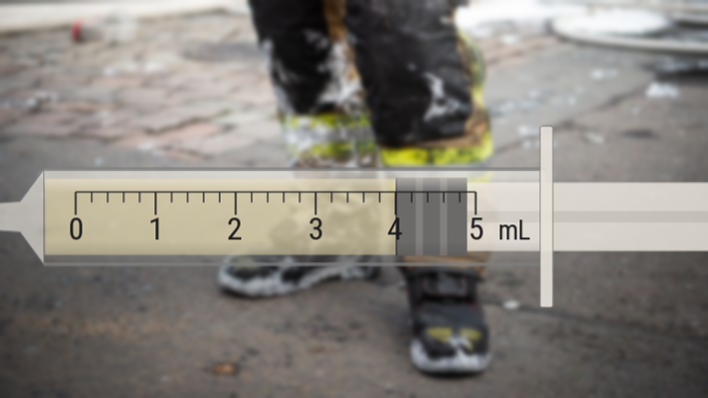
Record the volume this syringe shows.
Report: 4 mL
